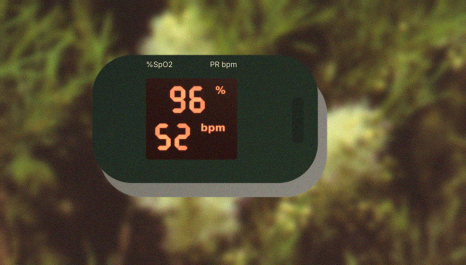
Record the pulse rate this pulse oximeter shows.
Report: 52 bpm
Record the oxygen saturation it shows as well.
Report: 96 %
